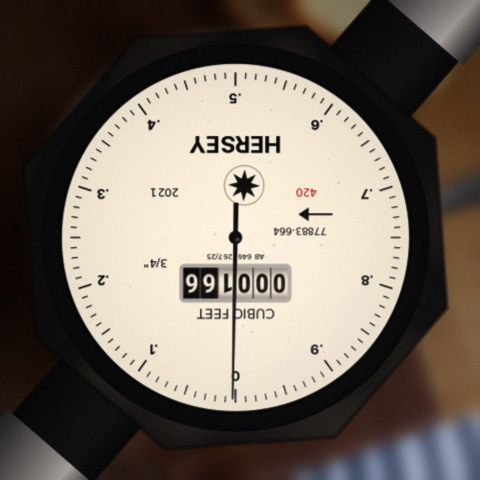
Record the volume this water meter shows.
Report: 166.00 ft³
